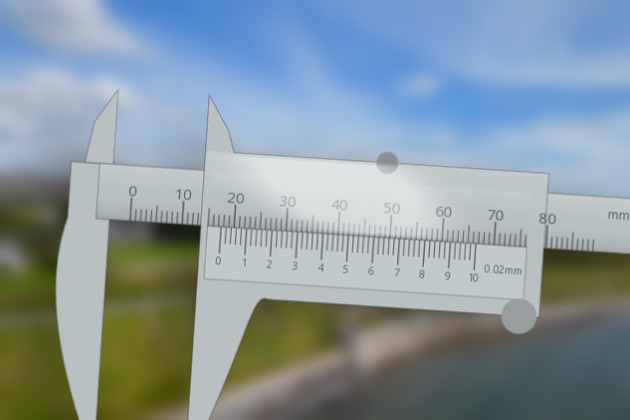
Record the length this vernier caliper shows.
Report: 17.5 mm
